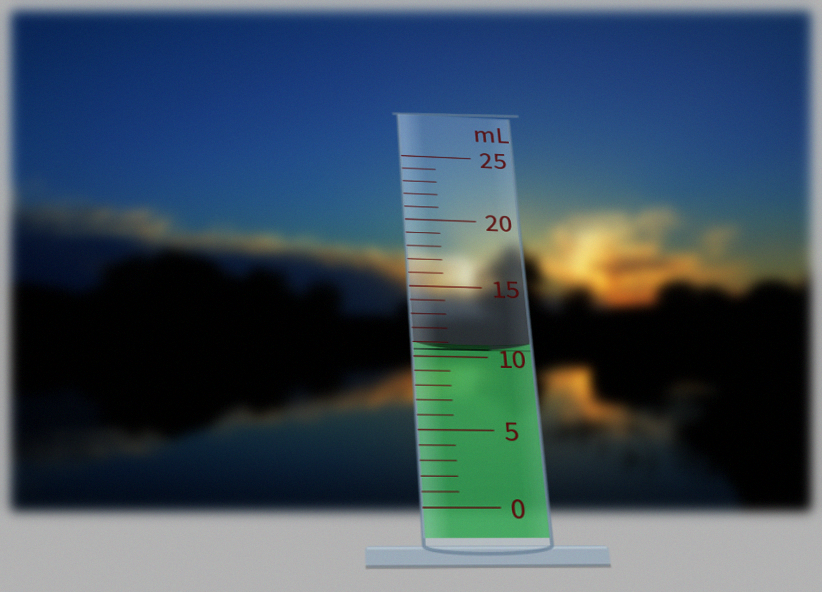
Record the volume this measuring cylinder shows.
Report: 10.5 mL
